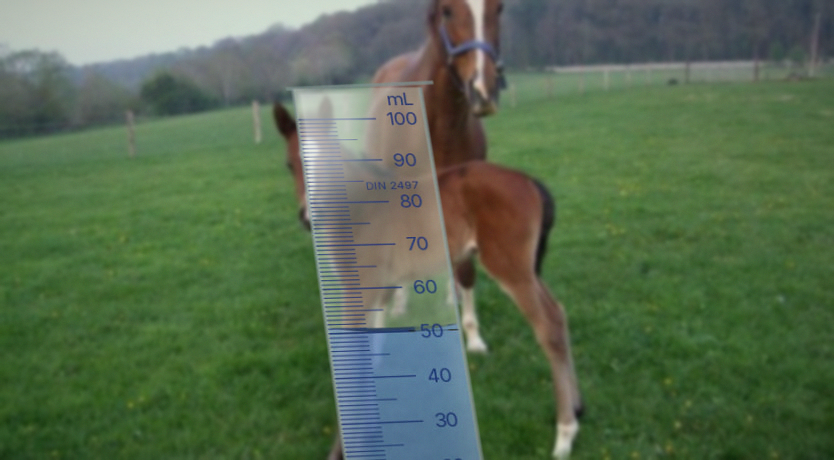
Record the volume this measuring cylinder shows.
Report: 50 mL
